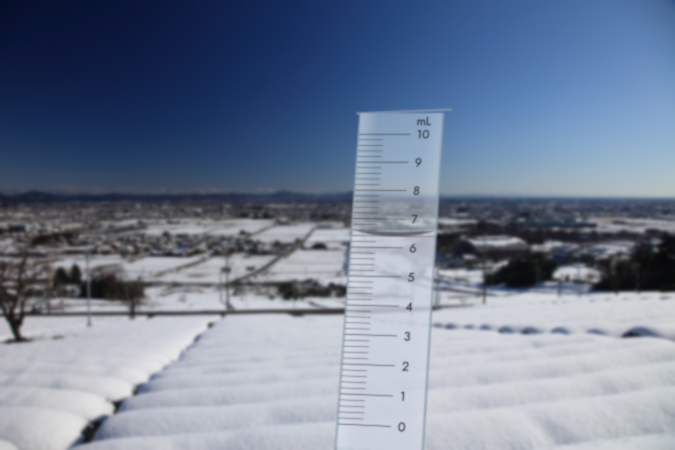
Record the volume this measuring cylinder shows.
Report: 6.4 mL
